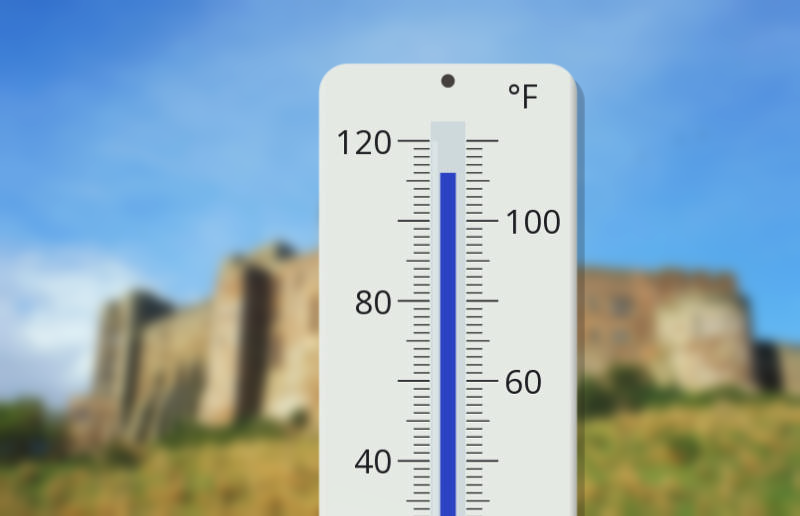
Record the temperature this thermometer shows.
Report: 112 °F
